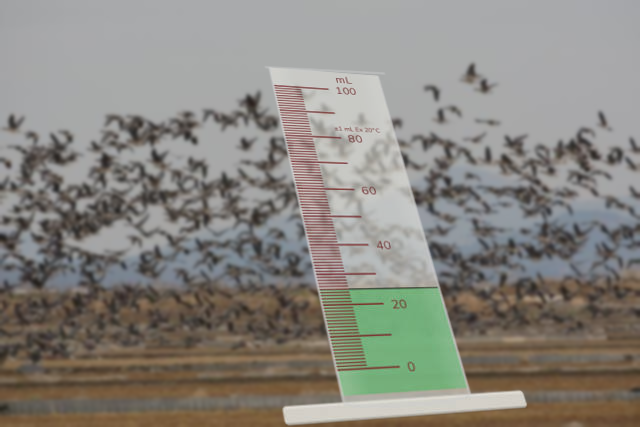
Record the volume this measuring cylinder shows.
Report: 25 mL
